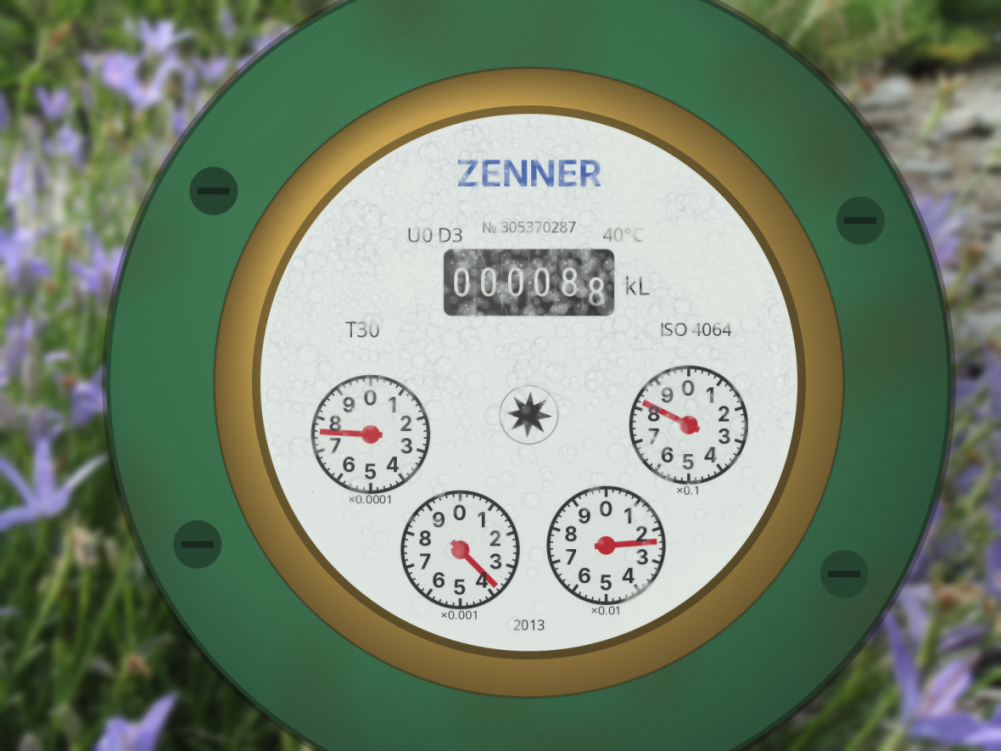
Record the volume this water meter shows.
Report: 87.8237 kL
